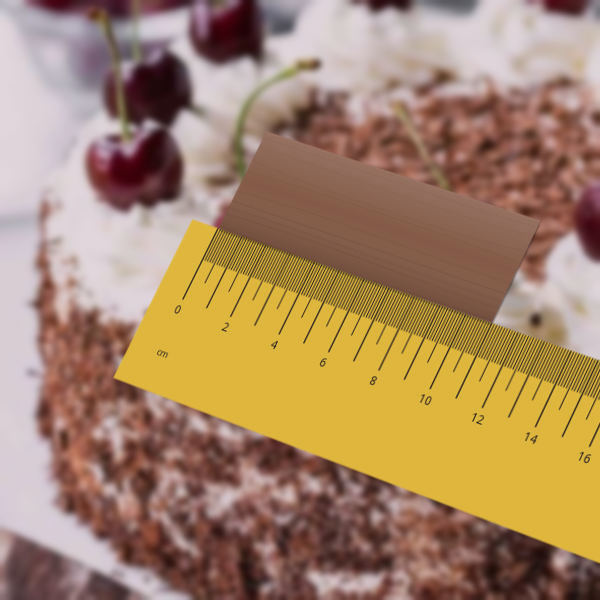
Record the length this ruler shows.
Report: 11 cm
